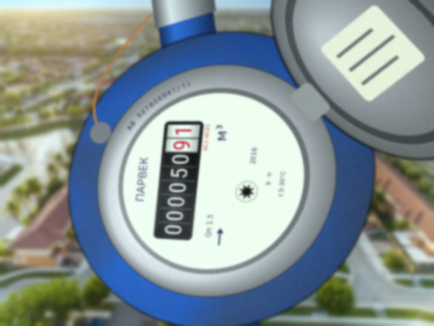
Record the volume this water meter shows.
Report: 50.91 m³
